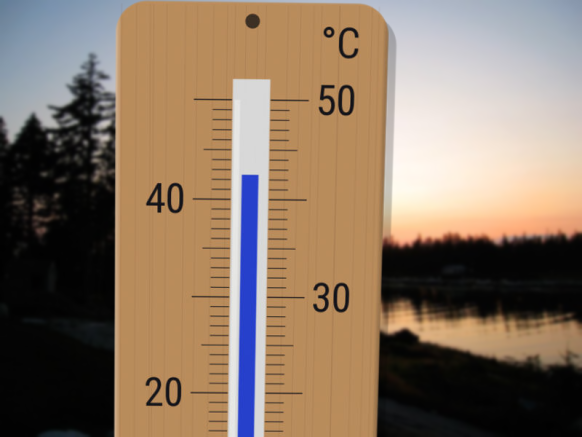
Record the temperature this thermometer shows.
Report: 42.5 °C
